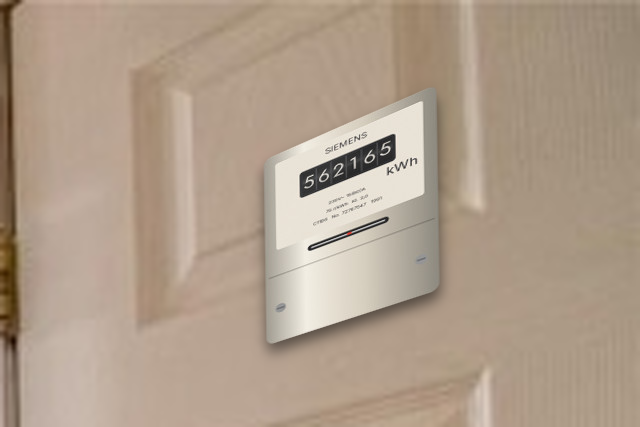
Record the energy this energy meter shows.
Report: 562165 kWh
